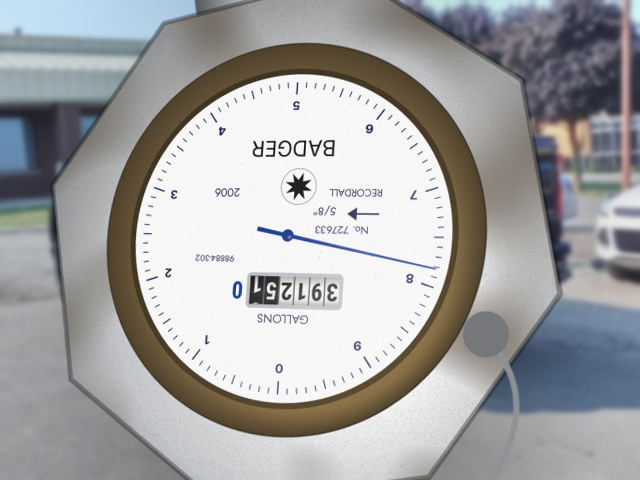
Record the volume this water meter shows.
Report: 3912507.8 gal
